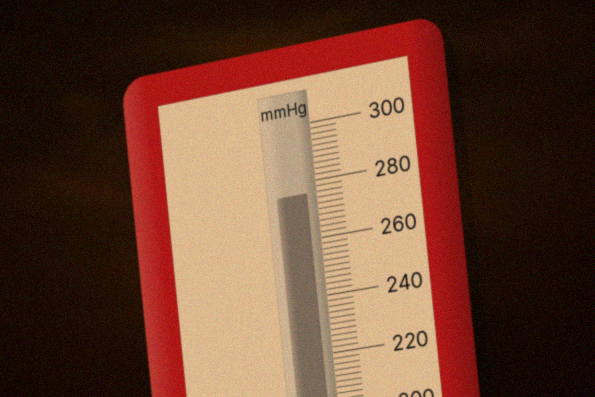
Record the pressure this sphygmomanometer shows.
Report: 276 mmHg
